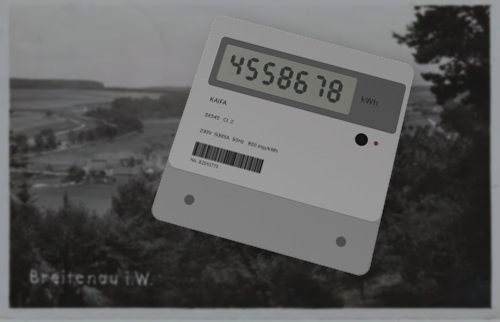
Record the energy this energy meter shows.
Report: 4558678 kWh
